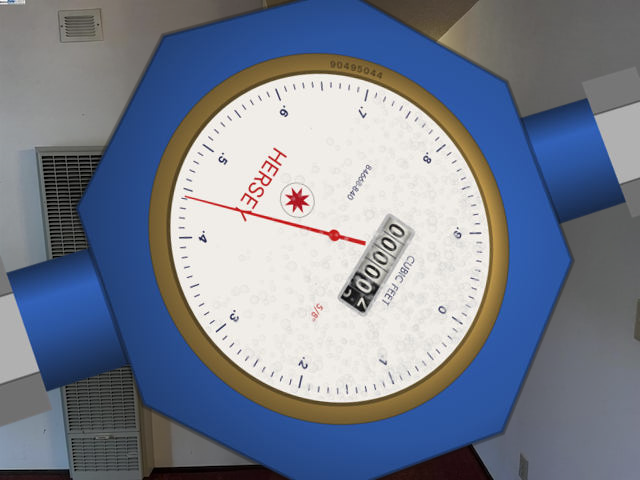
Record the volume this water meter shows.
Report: 2.44 ft³
